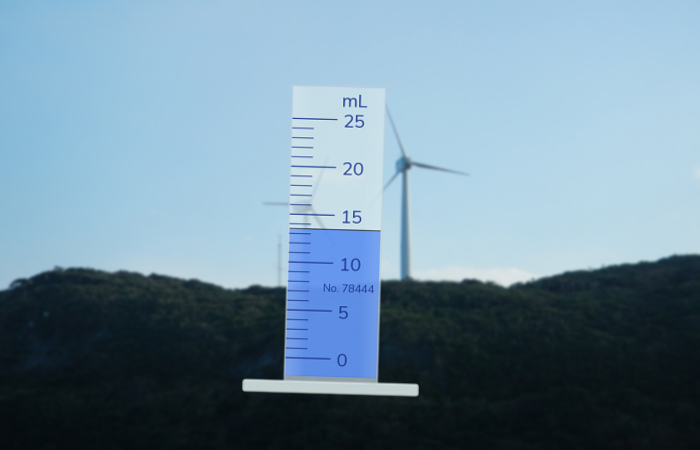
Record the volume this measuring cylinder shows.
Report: 13.5 mL
